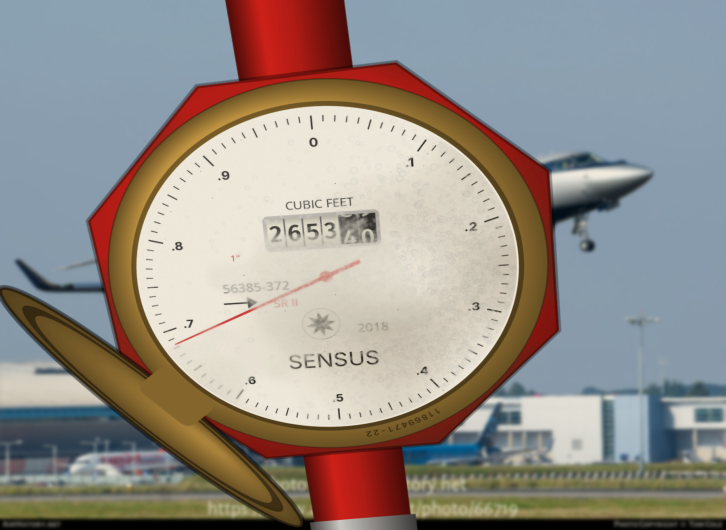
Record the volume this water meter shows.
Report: 265339.68 ft³
